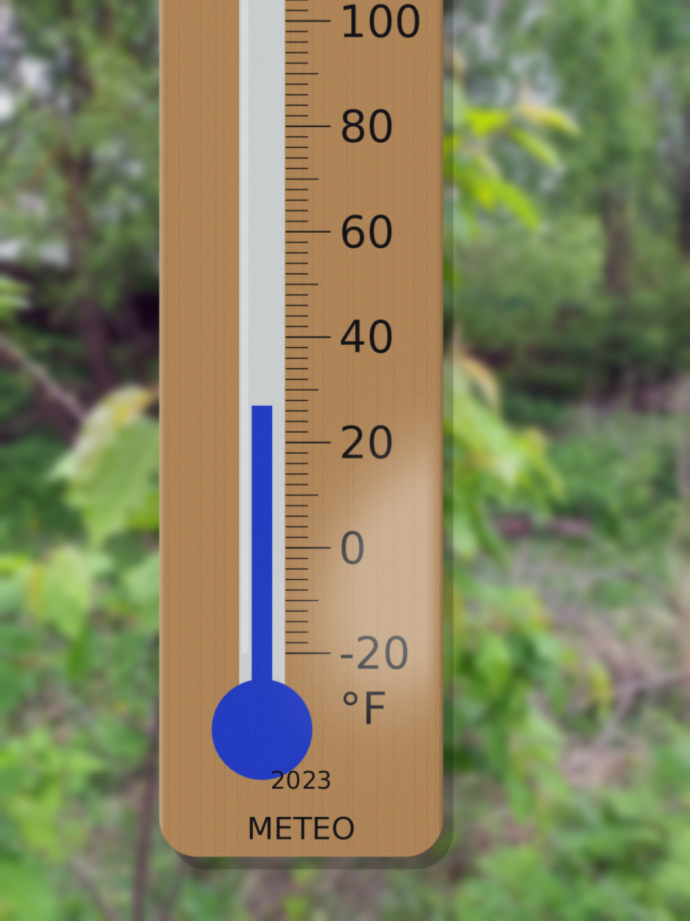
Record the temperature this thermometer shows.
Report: 27 °F
